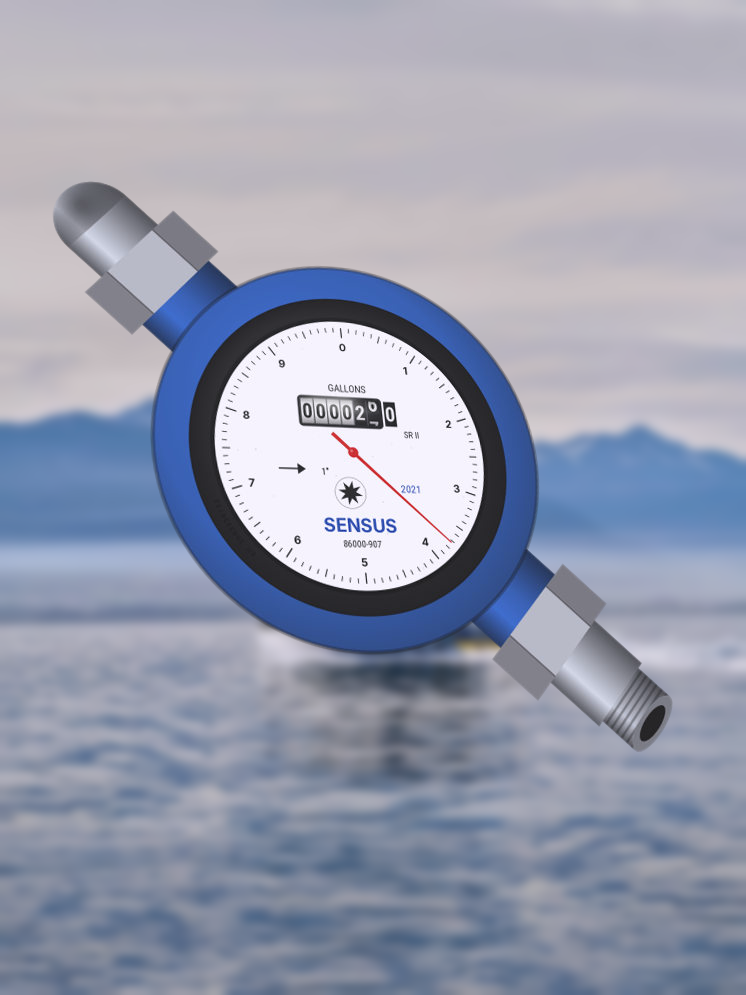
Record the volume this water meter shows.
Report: 263.7 gal
